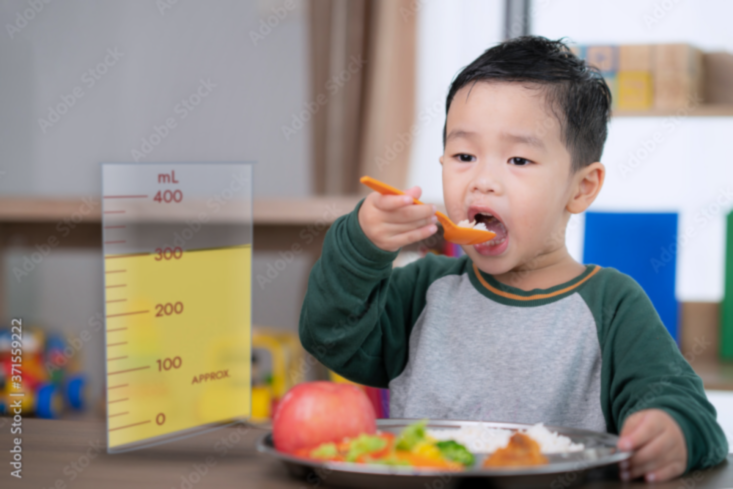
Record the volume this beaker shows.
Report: 300 mL
